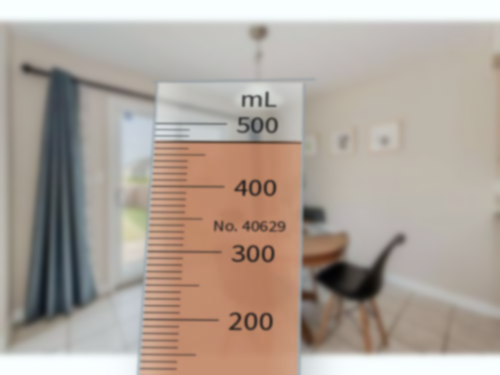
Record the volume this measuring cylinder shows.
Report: 470 mL
